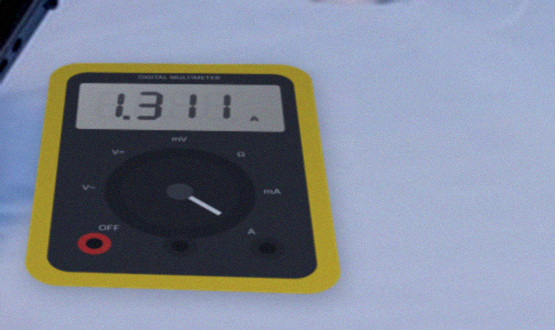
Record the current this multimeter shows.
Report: 1.311 A
